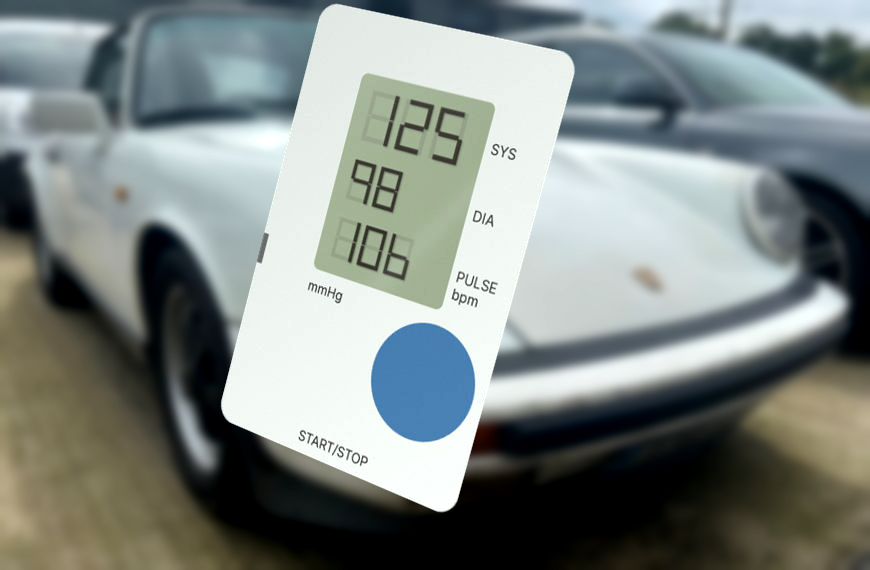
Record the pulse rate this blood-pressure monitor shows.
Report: 106 bpm
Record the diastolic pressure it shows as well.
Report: 98 mmHg
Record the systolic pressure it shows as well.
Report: 125 mmHg
